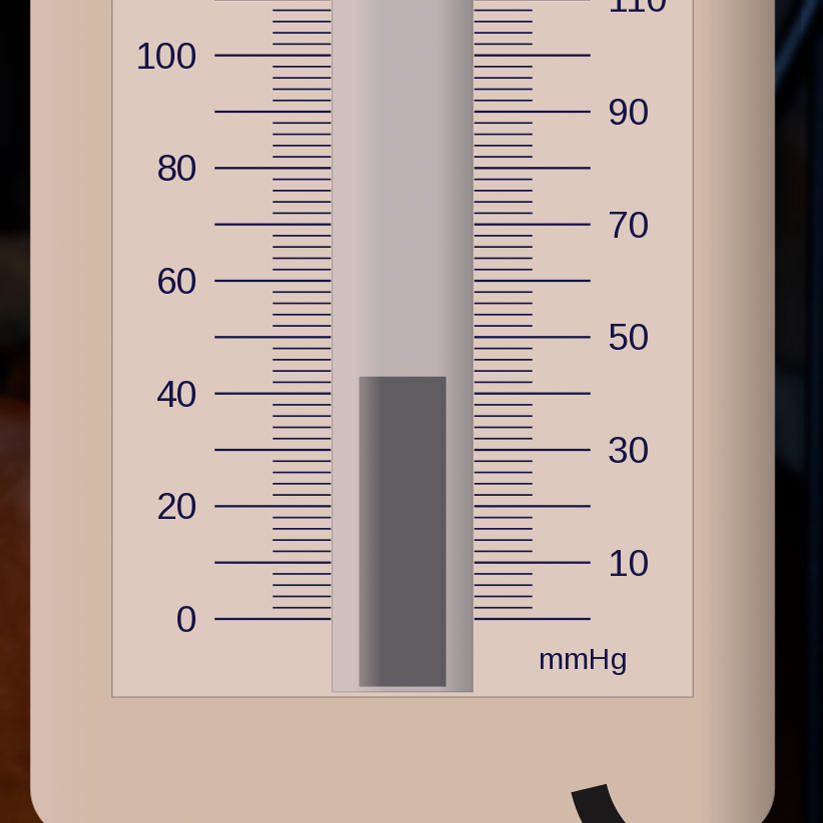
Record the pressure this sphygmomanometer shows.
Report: 43 mmHg
